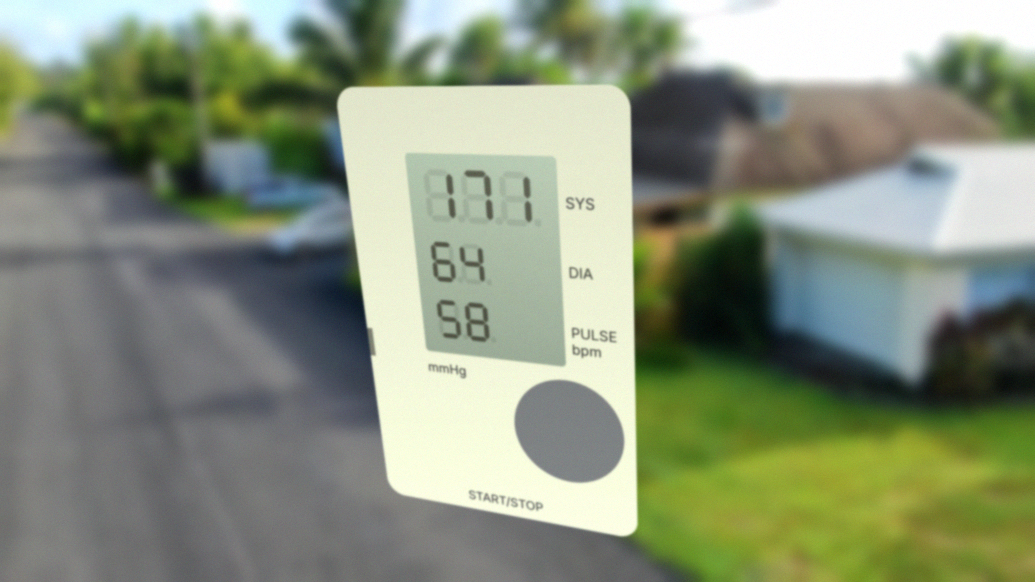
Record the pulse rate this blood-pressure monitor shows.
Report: 58 bpm
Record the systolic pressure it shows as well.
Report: 171 mmHg
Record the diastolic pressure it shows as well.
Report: 64 mmHg
